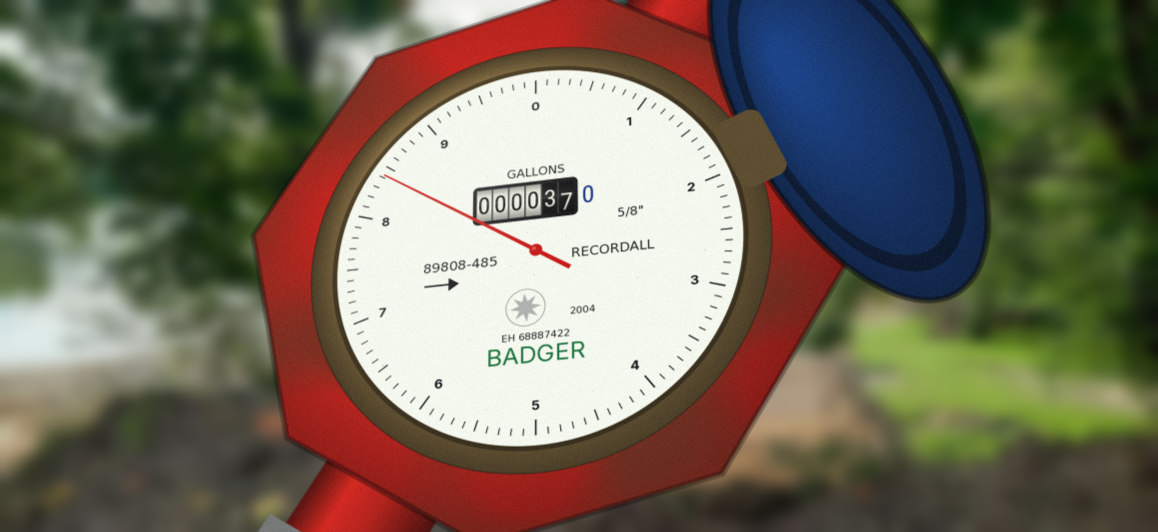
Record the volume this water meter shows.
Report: 368.4 gal
